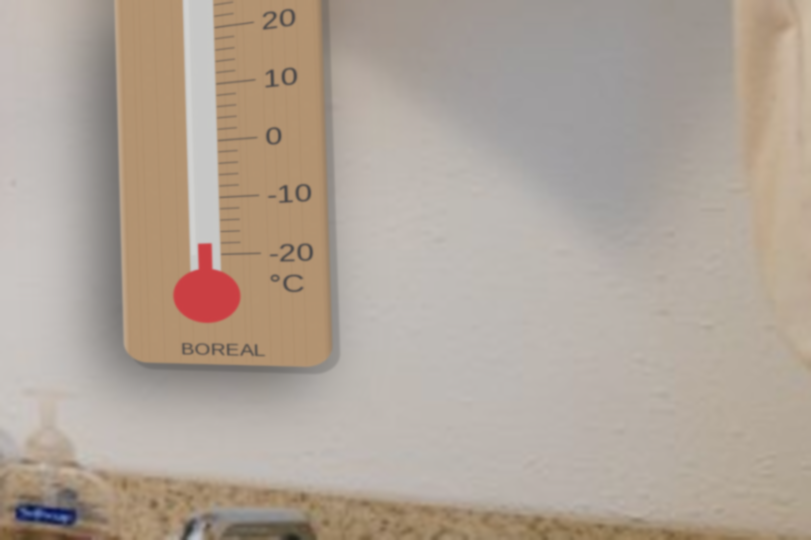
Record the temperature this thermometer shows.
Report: -18 °C
